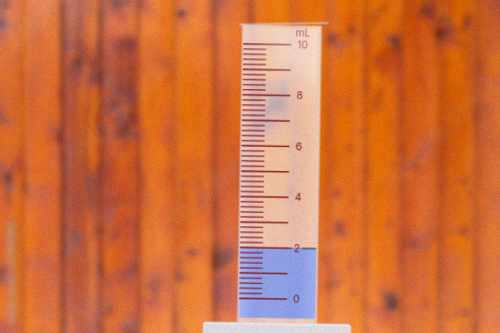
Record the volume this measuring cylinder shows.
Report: 2 mL
